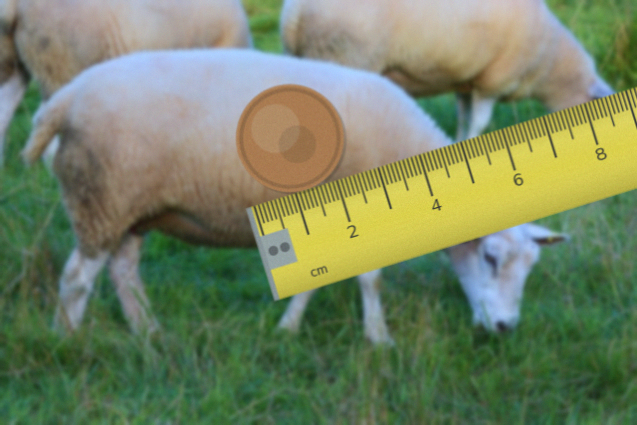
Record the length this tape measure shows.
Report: 2.5 cm
